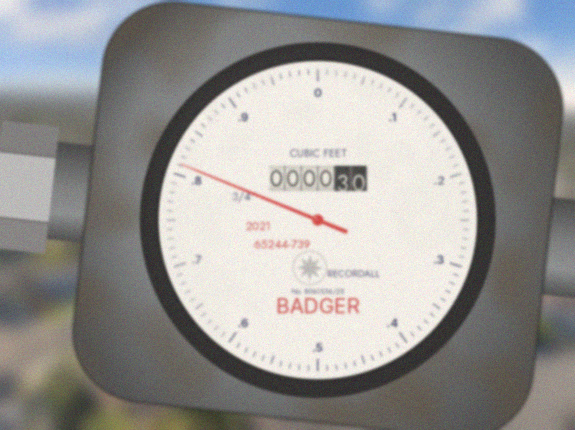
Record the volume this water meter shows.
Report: 29.81 ft³
